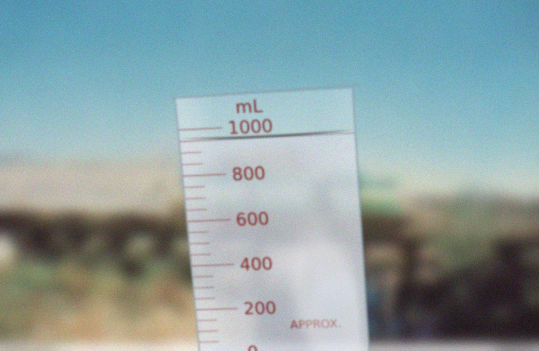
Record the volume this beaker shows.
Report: 950 mL
